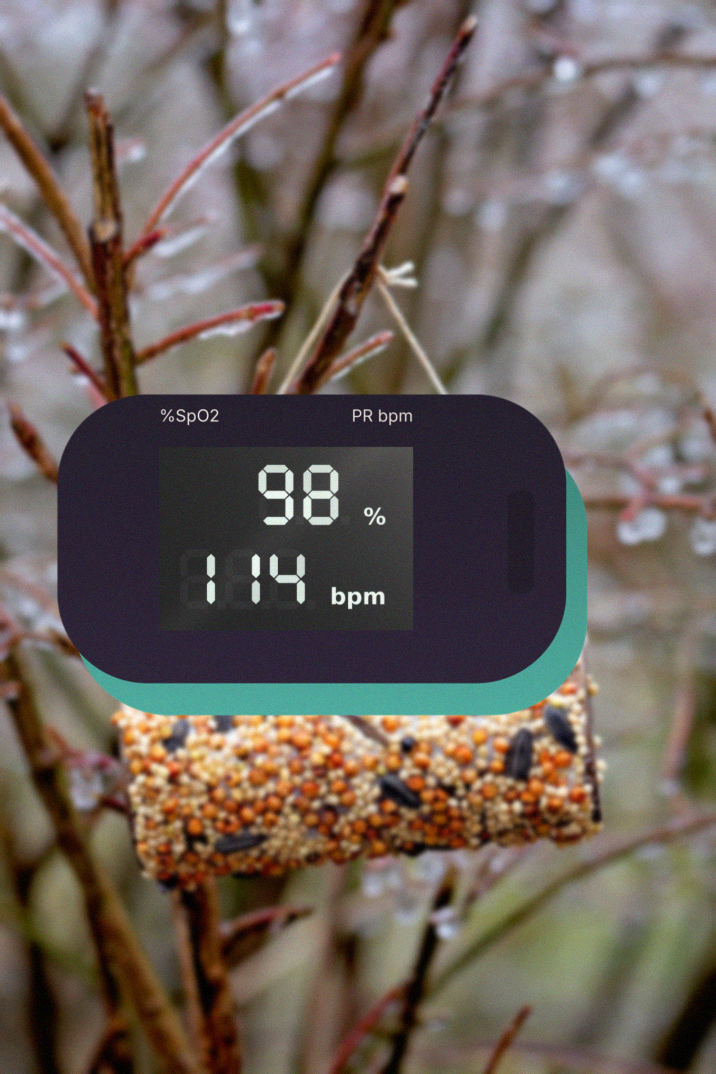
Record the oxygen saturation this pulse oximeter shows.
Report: 98 %
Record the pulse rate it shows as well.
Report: 114 bpm
